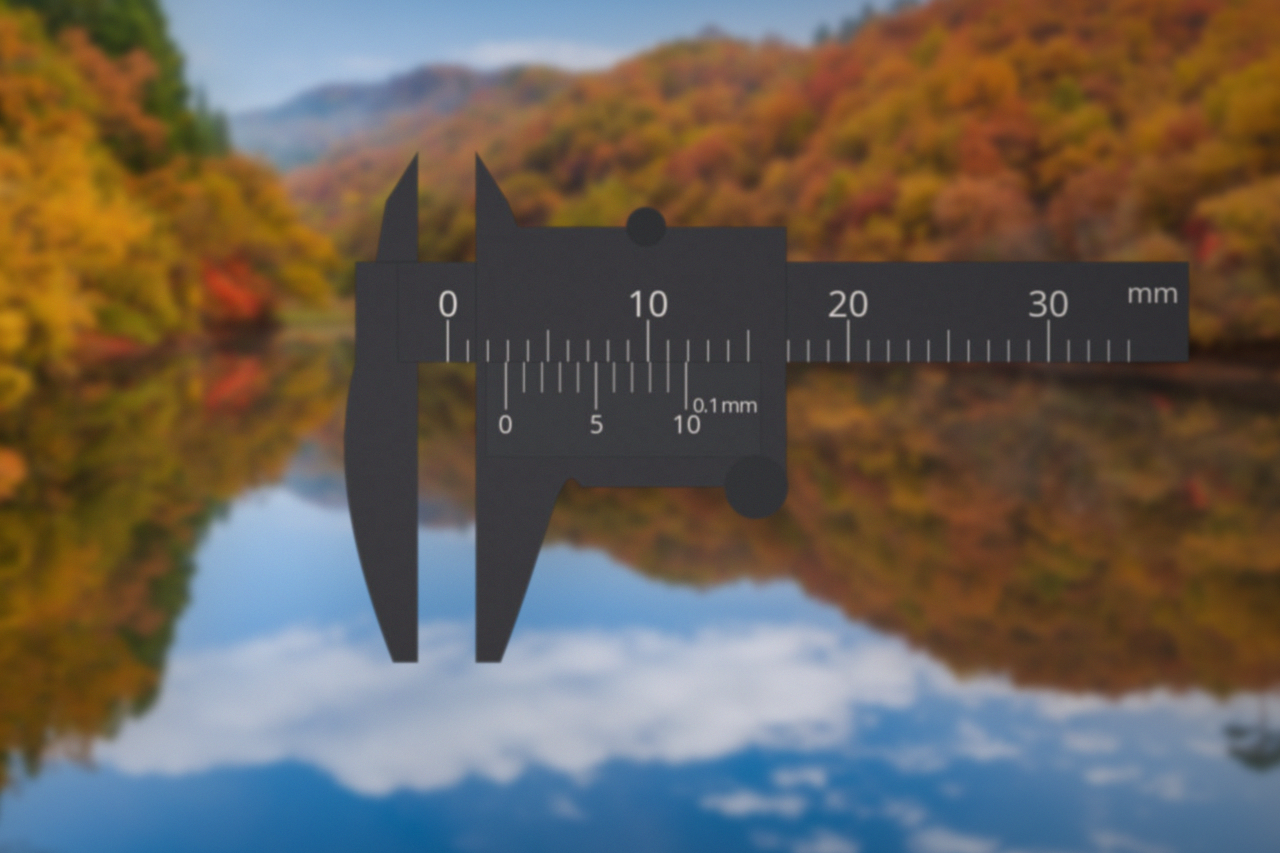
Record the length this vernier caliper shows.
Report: 2.9 mm
